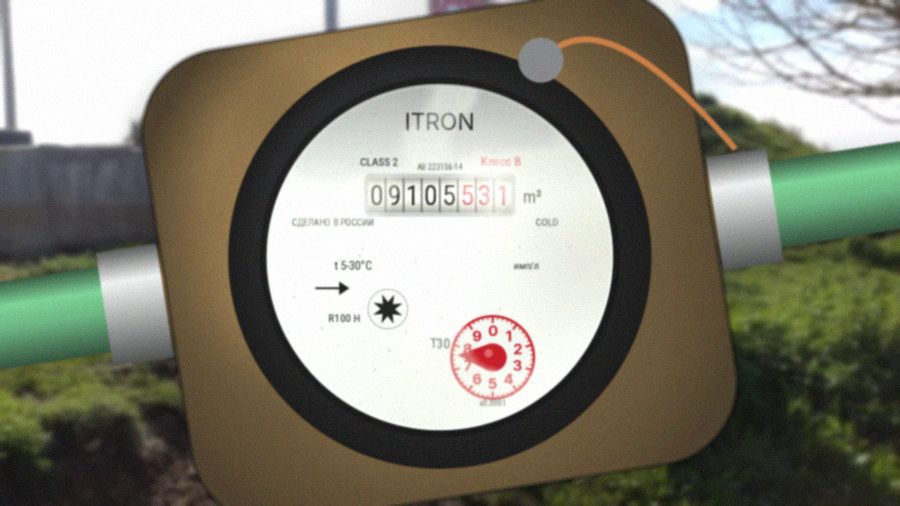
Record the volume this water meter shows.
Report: 9105.5317 m³
